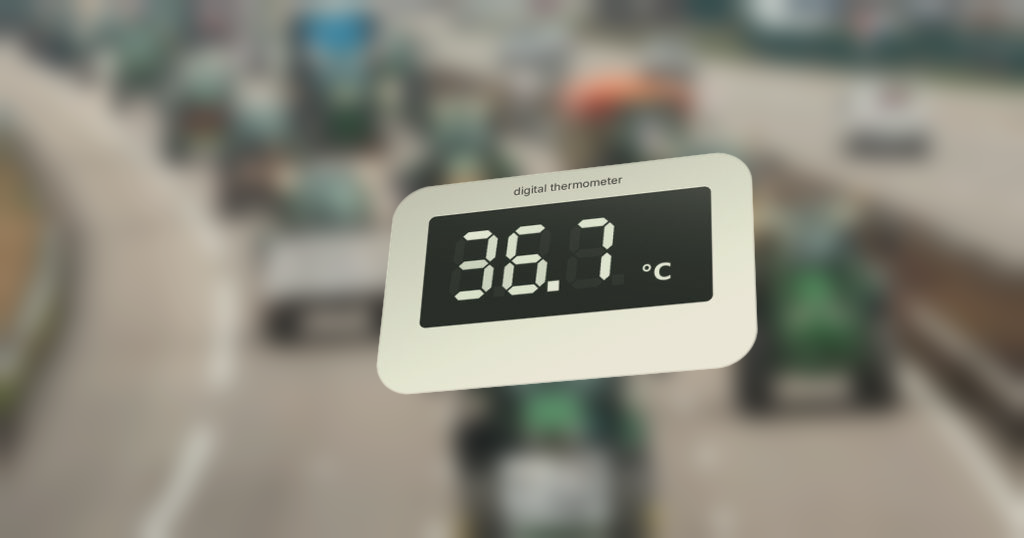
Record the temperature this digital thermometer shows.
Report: 36.7 °C
